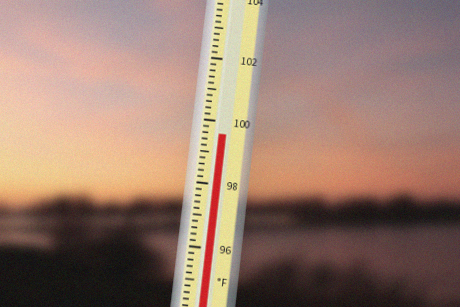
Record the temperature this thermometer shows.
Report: 99.6 °F
